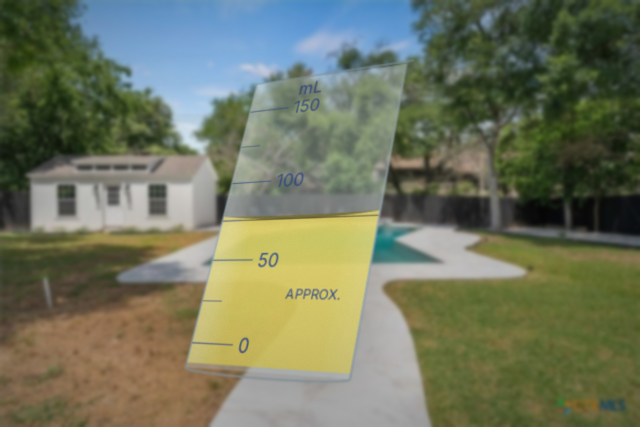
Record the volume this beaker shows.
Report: 75 mL
